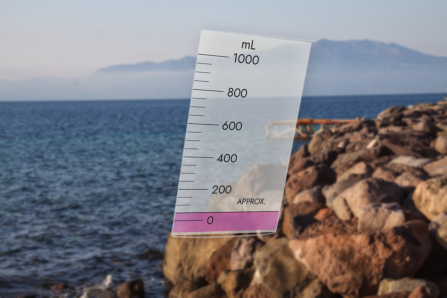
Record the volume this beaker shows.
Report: 50 mL
